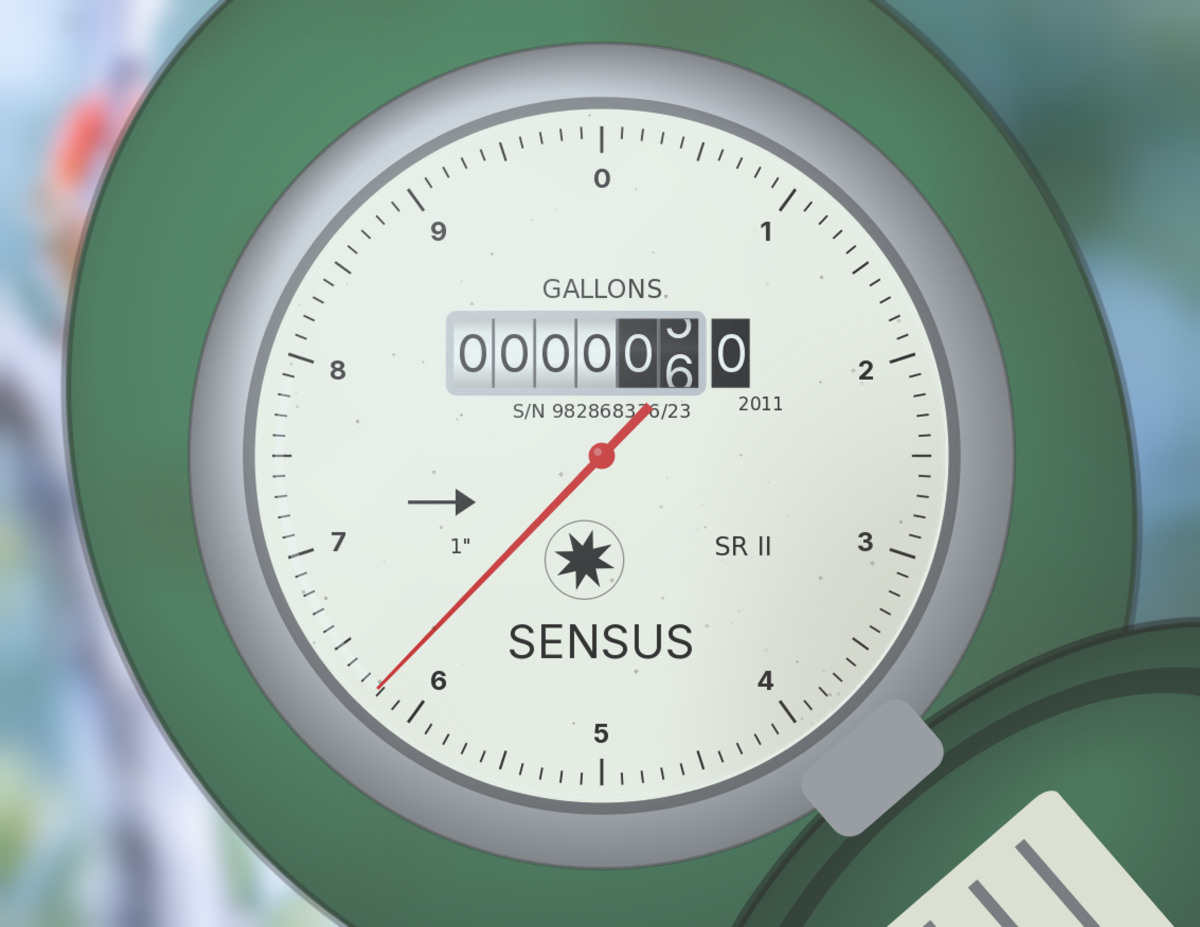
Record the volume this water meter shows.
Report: 56.2 gal
